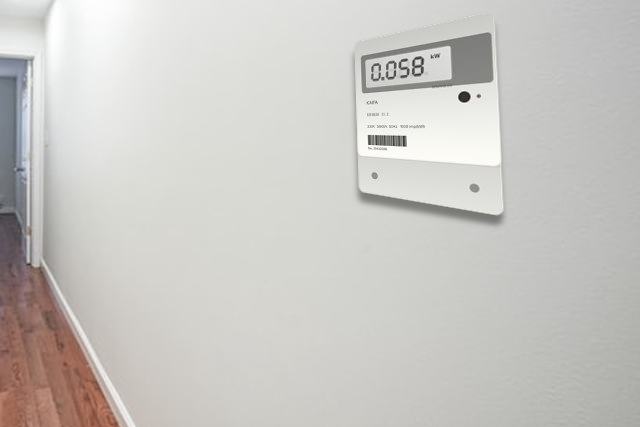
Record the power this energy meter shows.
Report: 0.058 kW
